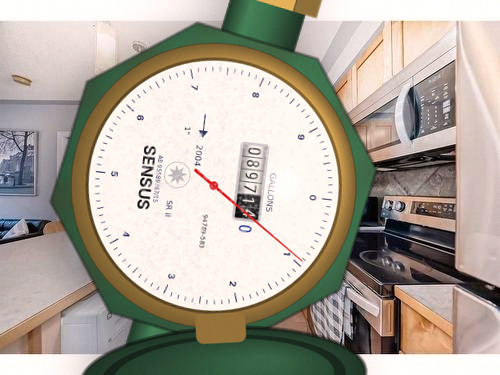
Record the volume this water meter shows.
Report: 897140.9 gal
